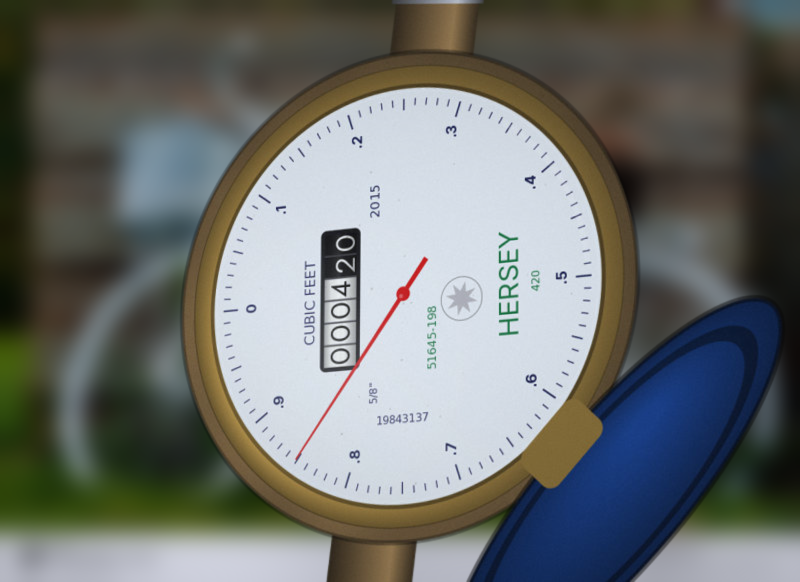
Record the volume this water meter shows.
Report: 419.85 ft³
